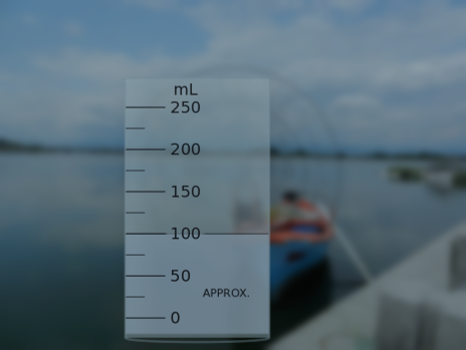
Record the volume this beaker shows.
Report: 100 mL
